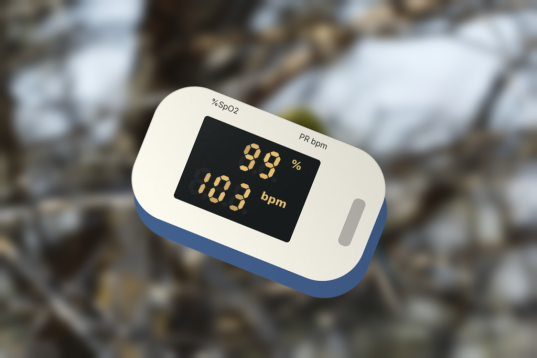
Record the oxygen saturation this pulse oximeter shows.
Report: 99 %
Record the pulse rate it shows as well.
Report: 103 bpm
